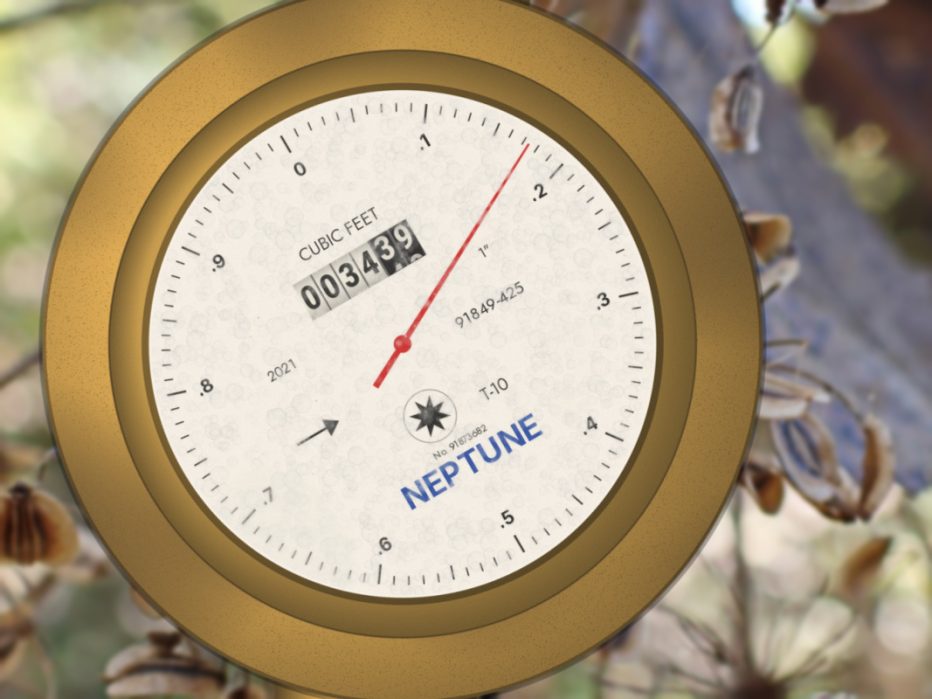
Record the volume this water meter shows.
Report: 3439.17 ft³
